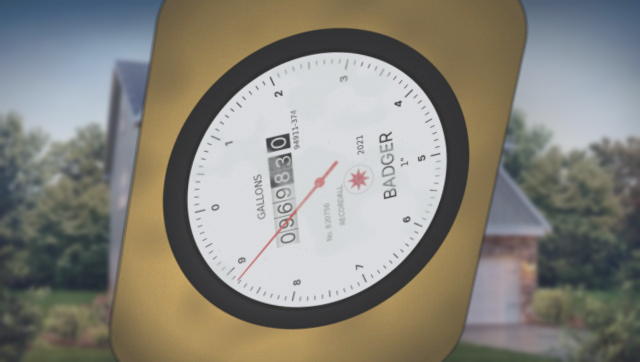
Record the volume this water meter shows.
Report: 969828.8 gal
